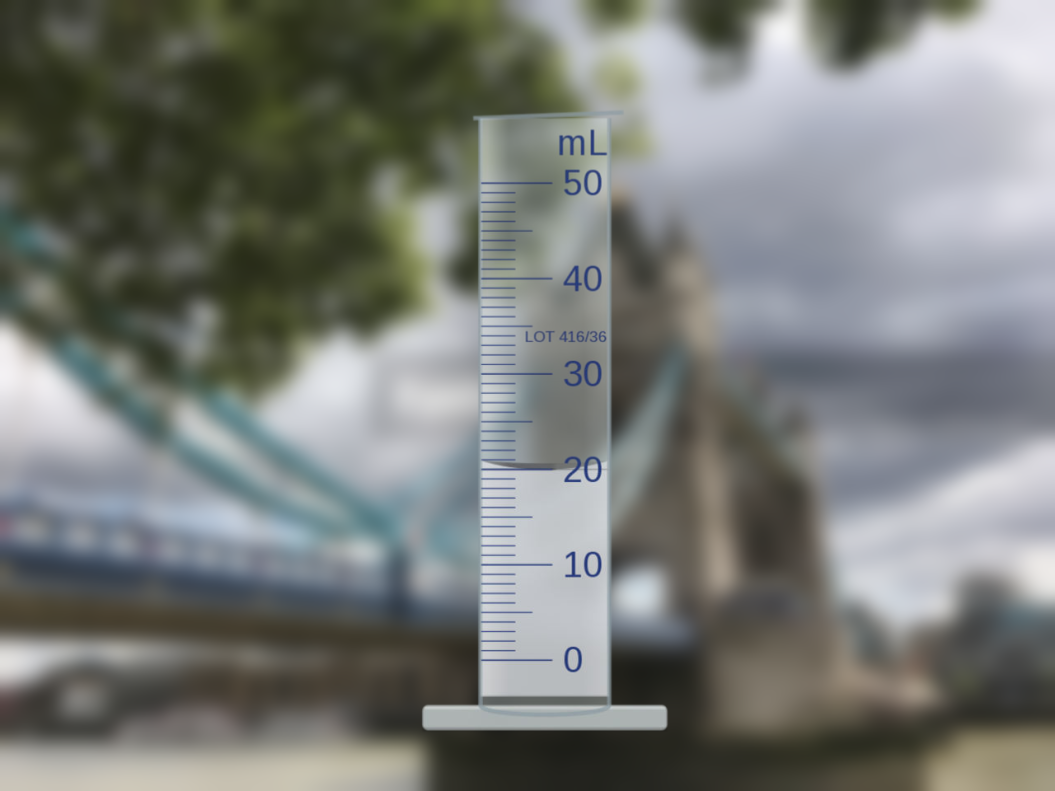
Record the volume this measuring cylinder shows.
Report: 20 mL
